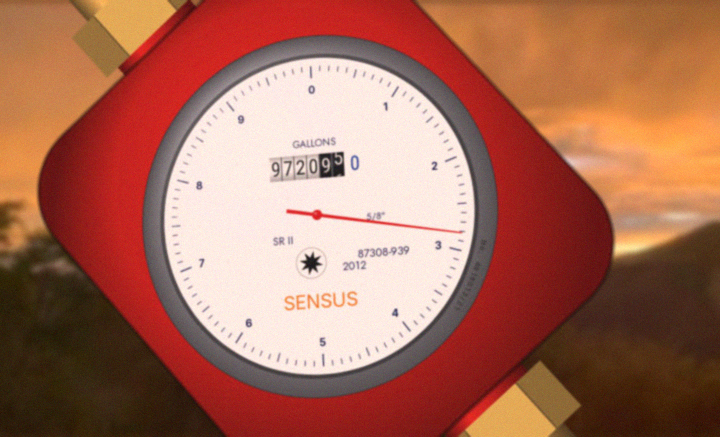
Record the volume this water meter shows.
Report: 9720952.8 gal
